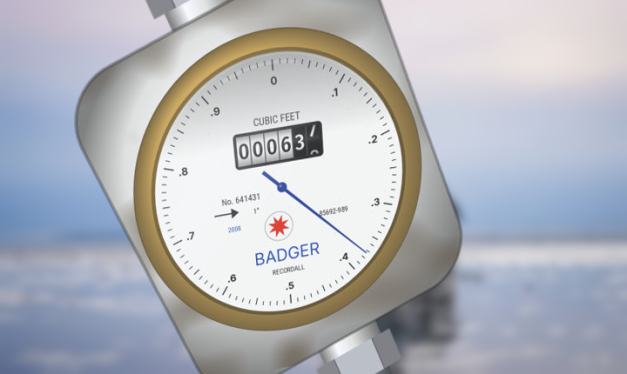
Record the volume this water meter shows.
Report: 637.37 ft³
